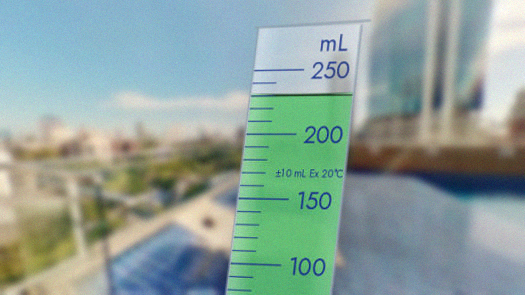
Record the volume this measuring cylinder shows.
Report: 230 mL
